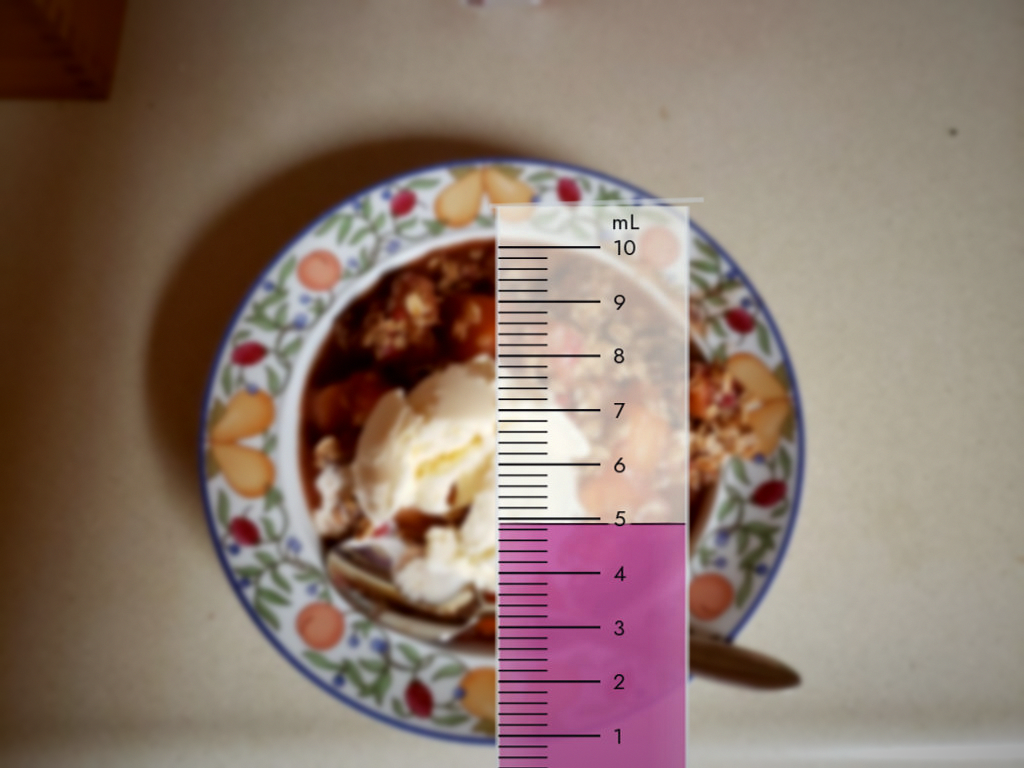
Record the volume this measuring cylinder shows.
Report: 4.9 mL
